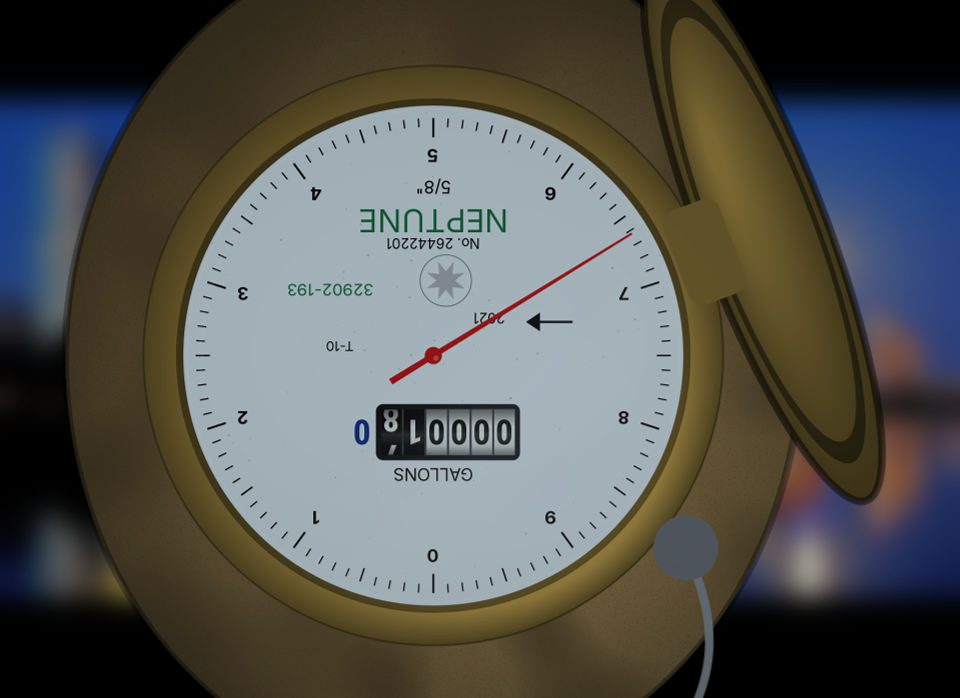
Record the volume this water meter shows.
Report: 176.6 gal
